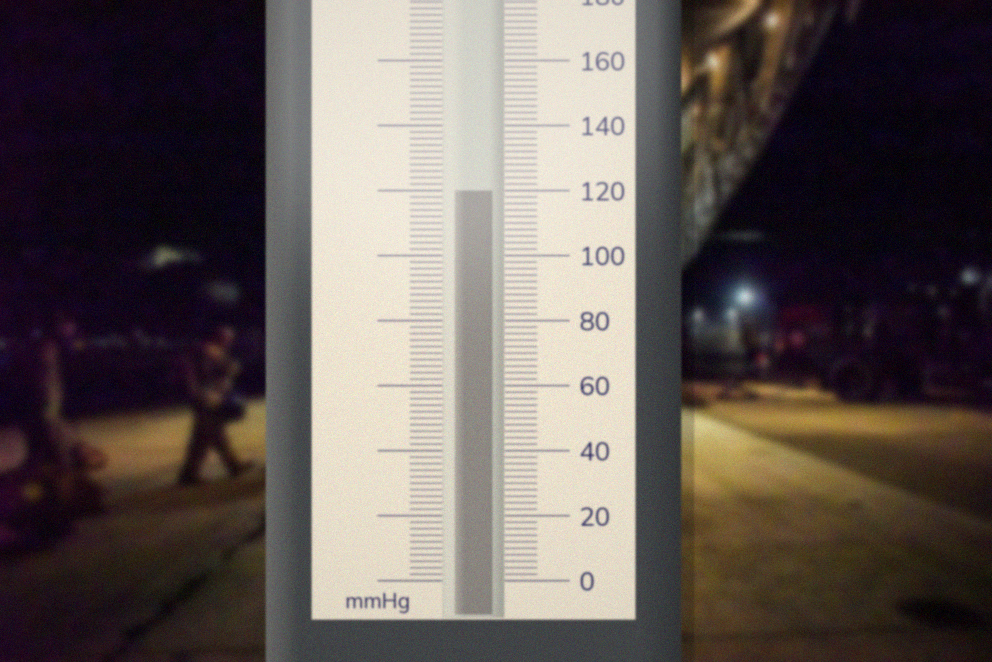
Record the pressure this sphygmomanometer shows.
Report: 120 mmHg
